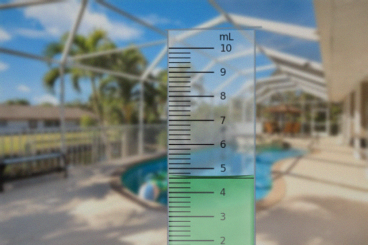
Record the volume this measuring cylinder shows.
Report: 4.6 mL
